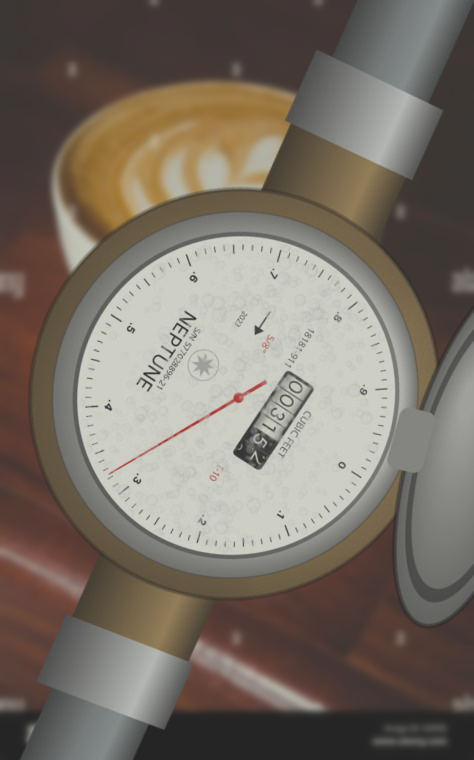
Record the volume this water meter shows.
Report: 3152.32 ft³
